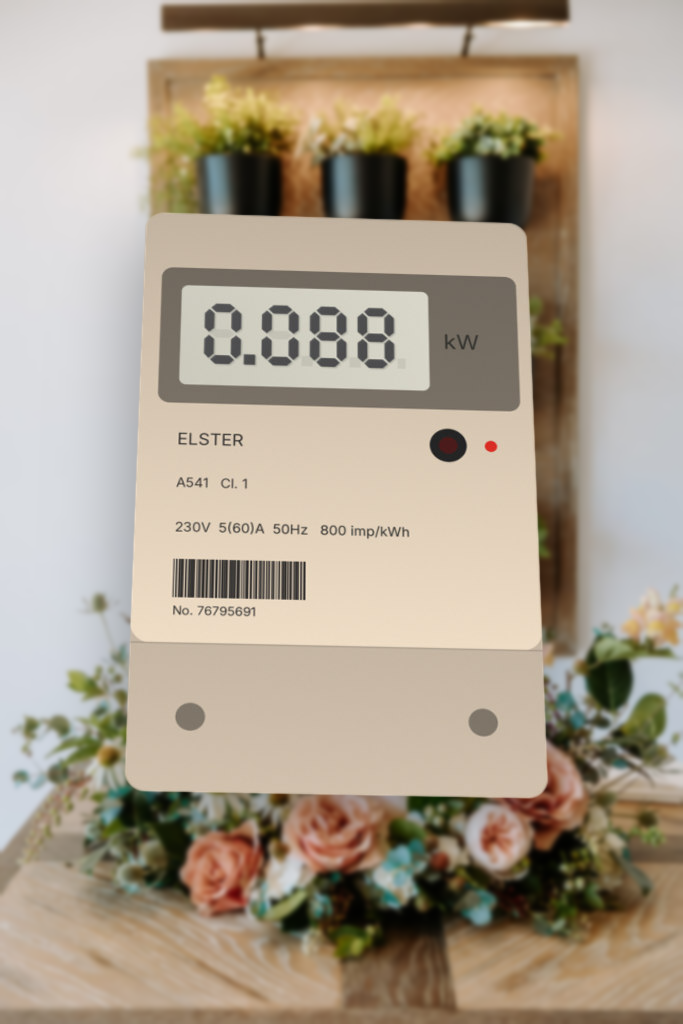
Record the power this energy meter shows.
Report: 0.088 kW
